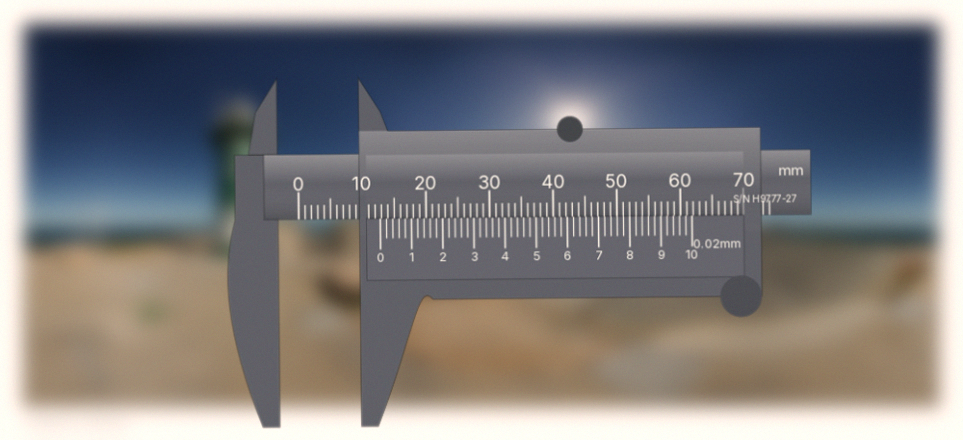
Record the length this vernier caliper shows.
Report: 12.8 mm
